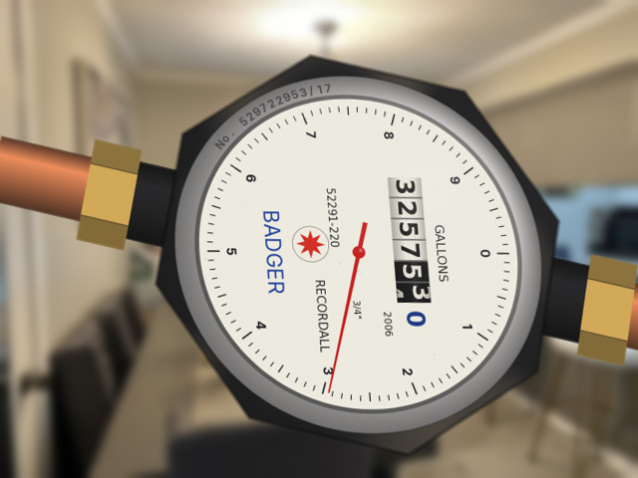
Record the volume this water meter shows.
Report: 3257532.9 gal
